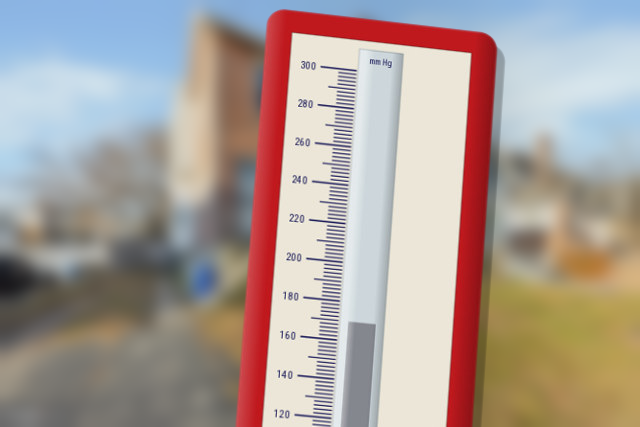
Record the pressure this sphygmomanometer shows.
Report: 170 mmHg
